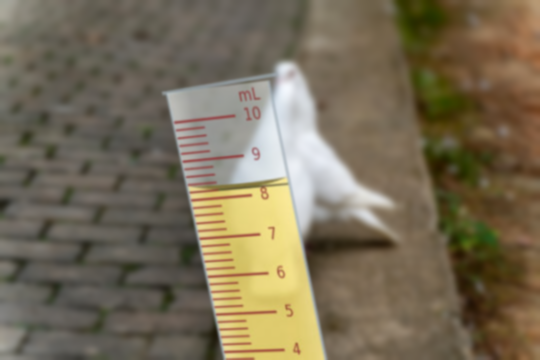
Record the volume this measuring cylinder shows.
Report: 8.2 mL
